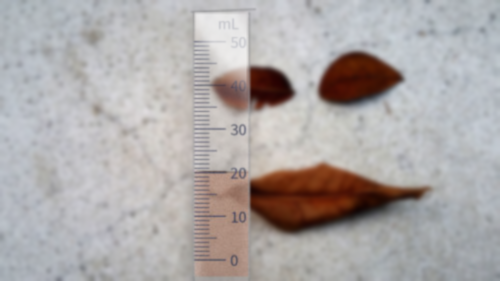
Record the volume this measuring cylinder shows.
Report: 20 mL
